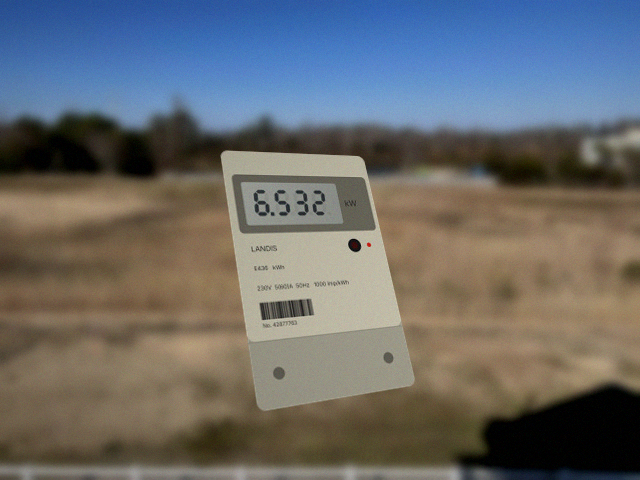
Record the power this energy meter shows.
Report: 6.532 kW
